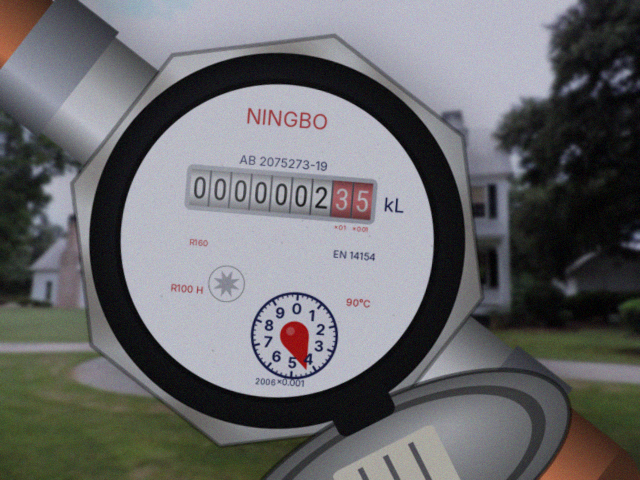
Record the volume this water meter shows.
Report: 2.354 kL
